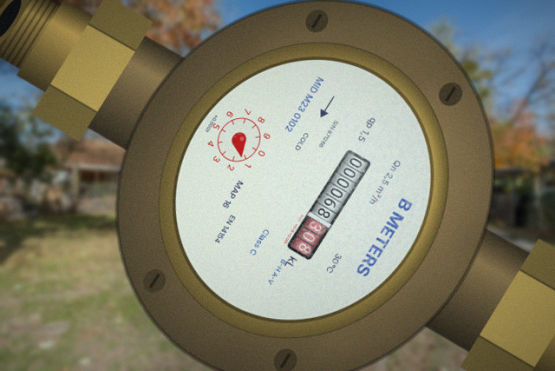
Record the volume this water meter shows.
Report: 68.3081 kL
